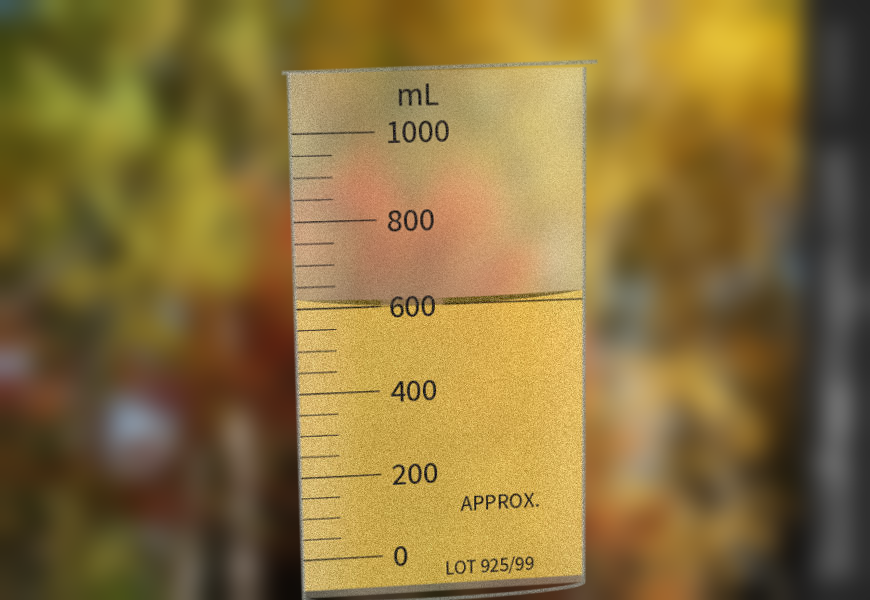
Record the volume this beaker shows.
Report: 600 mL
